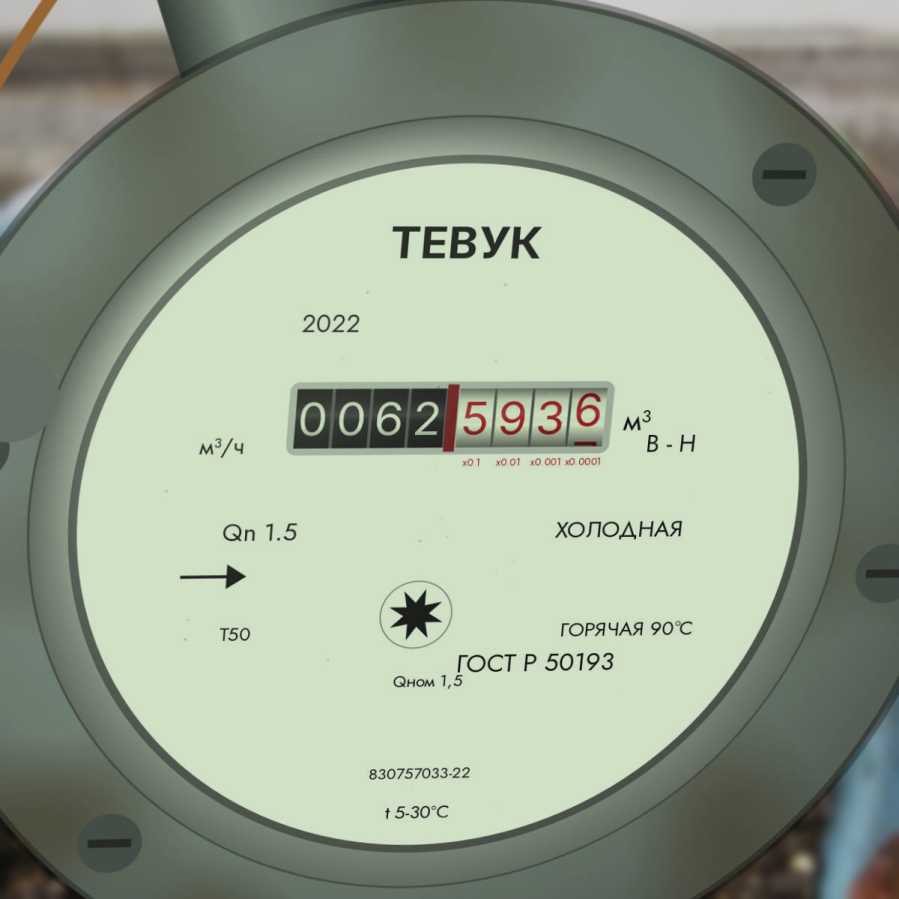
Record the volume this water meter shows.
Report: 62.5936 m³
